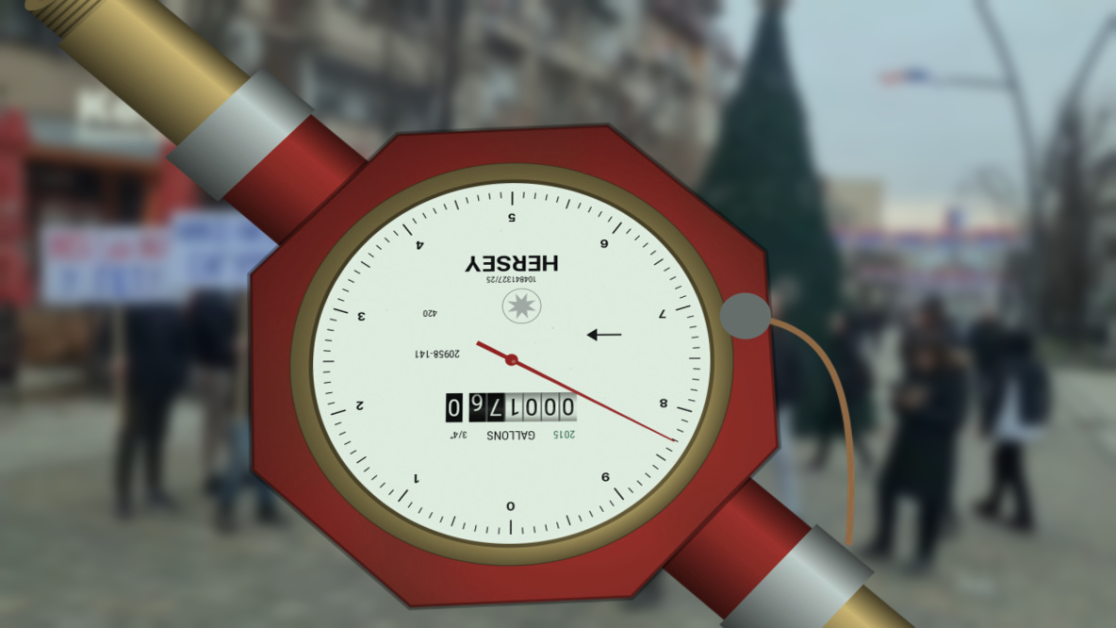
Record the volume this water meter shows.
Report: 1758.3 gal
